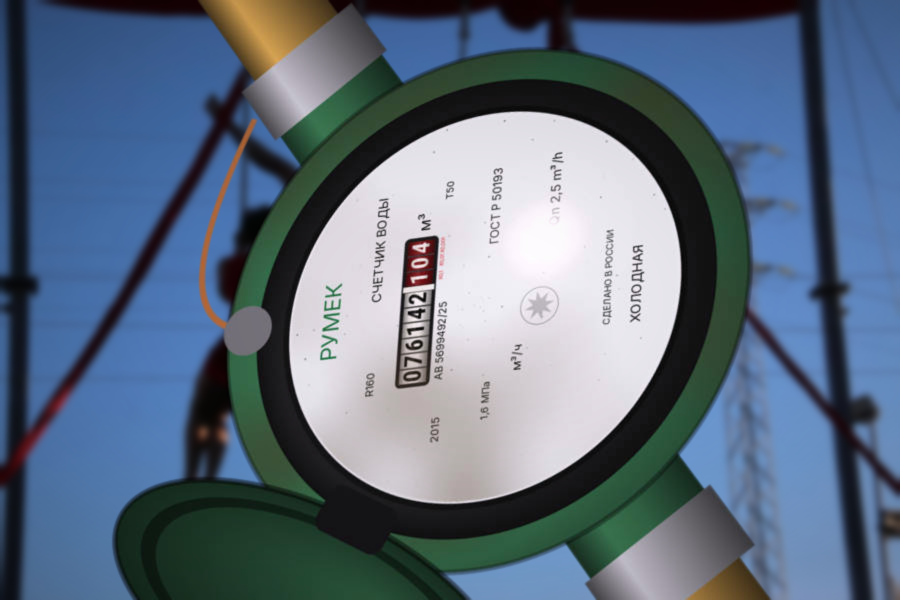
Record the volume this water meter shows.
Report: 76142.104 m³
